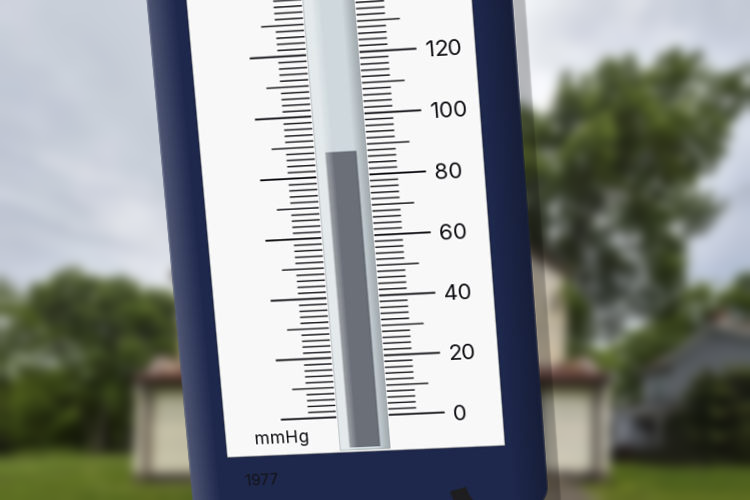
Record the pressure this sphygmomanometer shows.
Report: 88 mmHg
